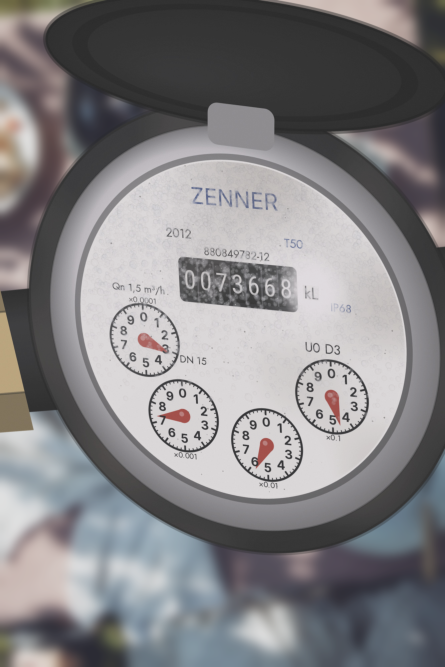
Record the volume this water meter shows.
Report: 73668.4573 kL
